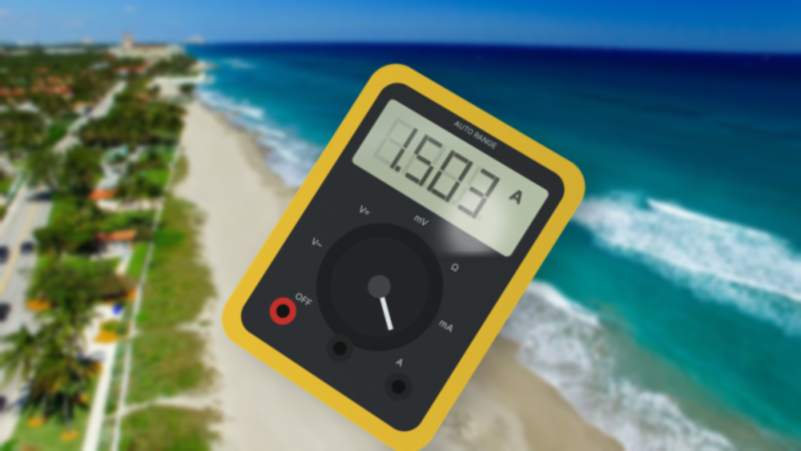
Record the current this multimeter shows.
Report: 1.503 A
